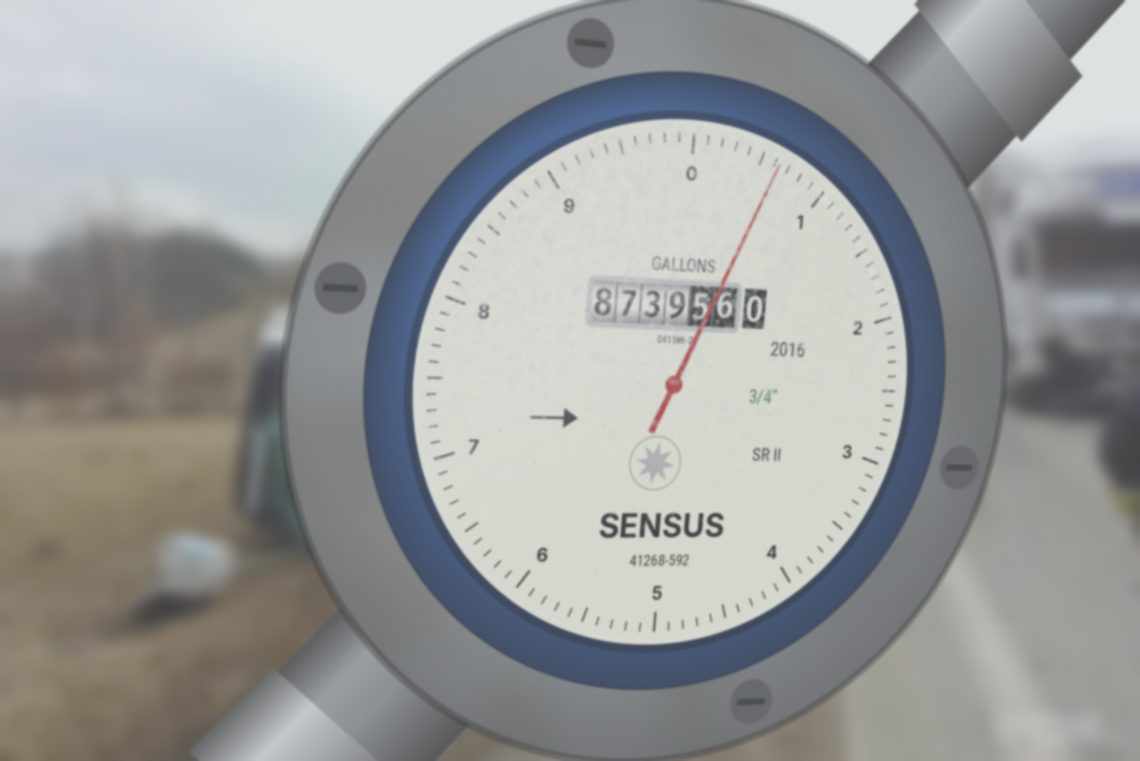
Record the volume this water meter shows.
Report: 8739560.6 gal
